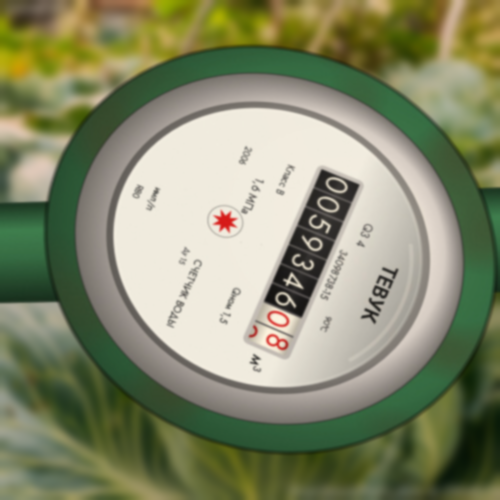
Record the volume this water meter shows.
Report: 59346.08 m³
